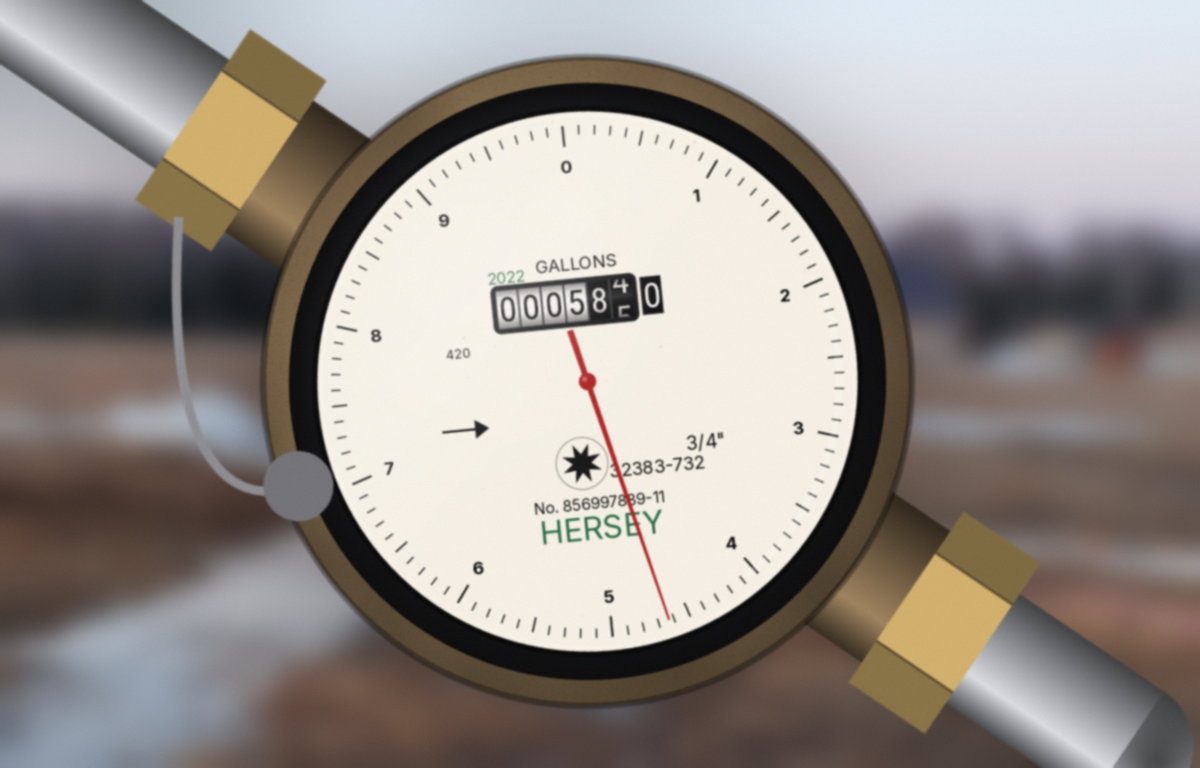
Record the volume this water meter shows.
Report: 5844.6 gal
